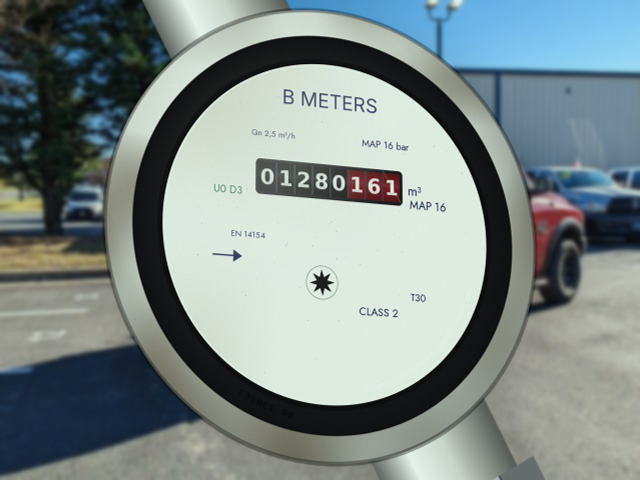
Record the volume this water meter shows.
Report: 1280.161 m³
